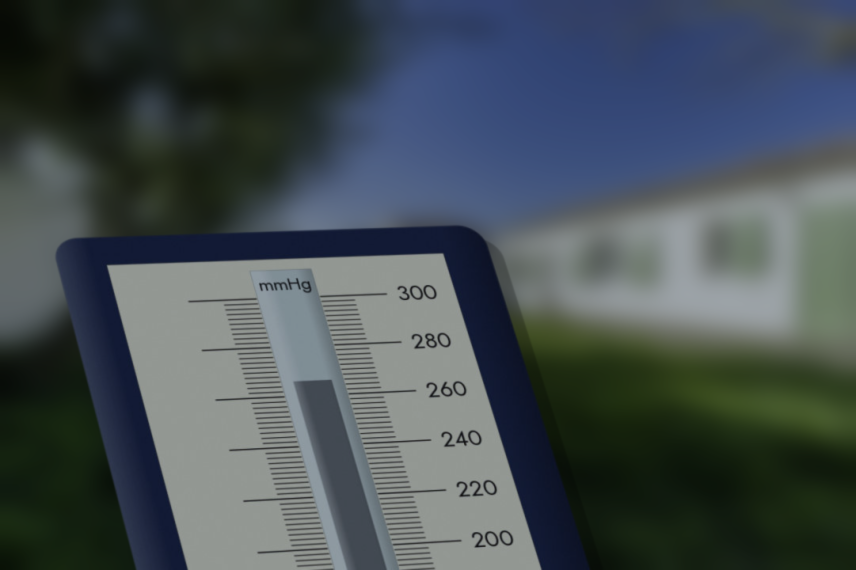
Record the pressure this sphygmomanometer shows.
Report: 266 mmHg
